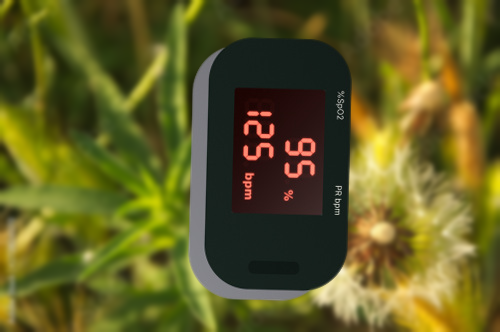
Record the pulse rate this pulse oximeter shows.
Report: 125 bpm
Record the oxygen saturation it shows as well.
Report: 95 %
